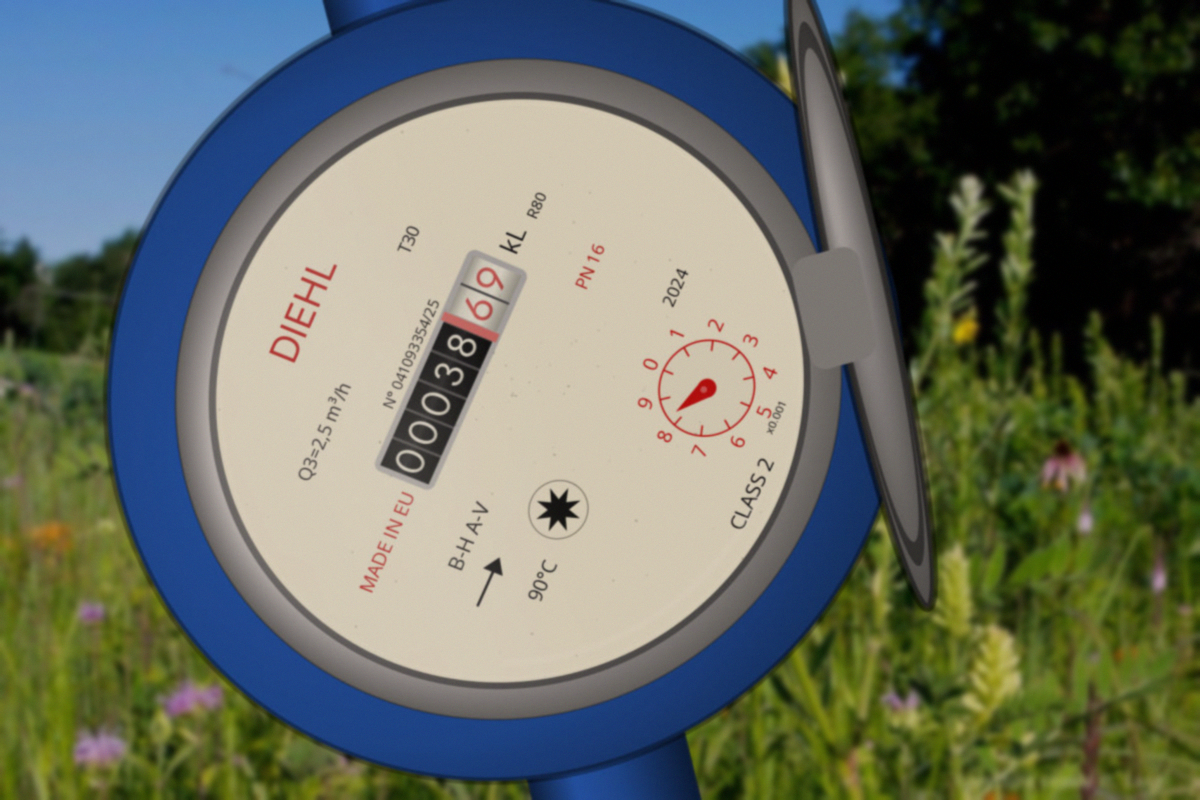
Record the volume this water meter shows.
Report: 38.698 kL
